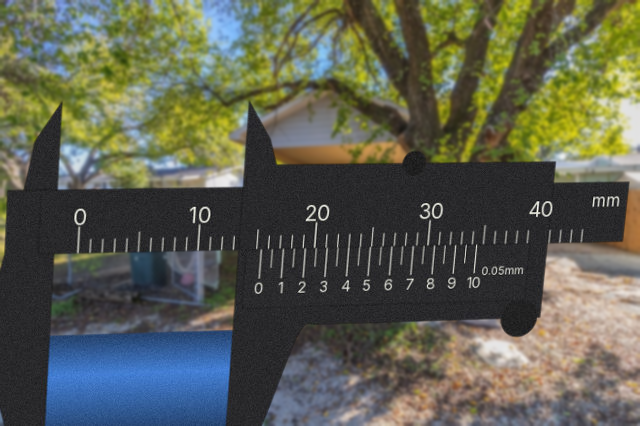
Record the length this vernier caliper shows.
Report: 15.4 mm
